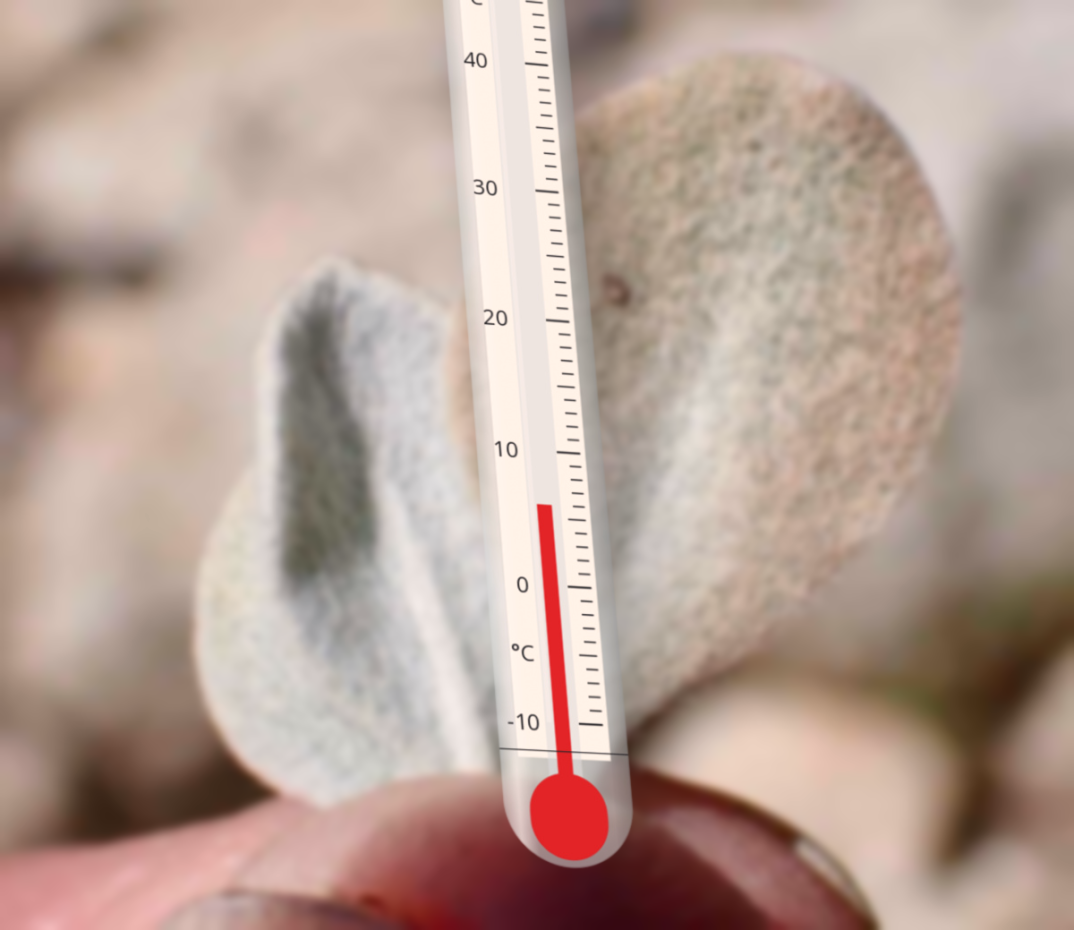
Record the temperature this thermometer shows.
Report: 6 °C
